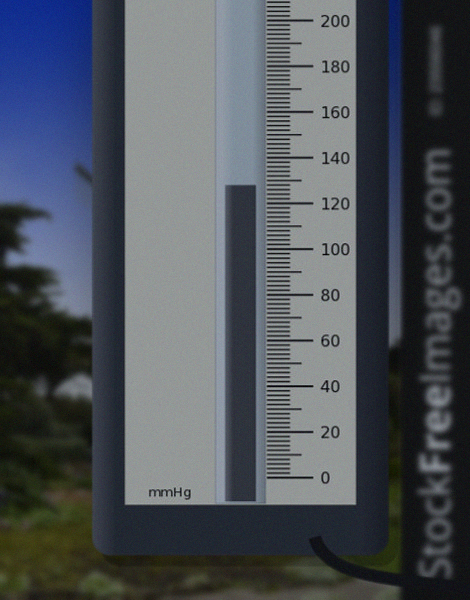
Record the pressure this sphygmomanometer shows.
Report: 128 mmHg
